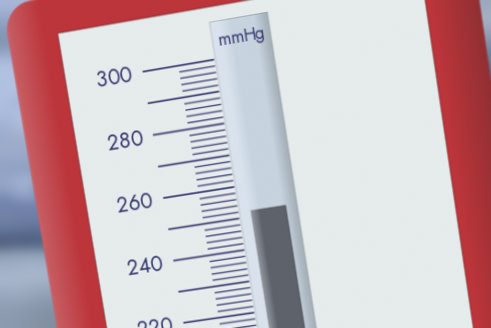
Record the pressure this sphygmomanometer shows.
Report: 252 mmHg
